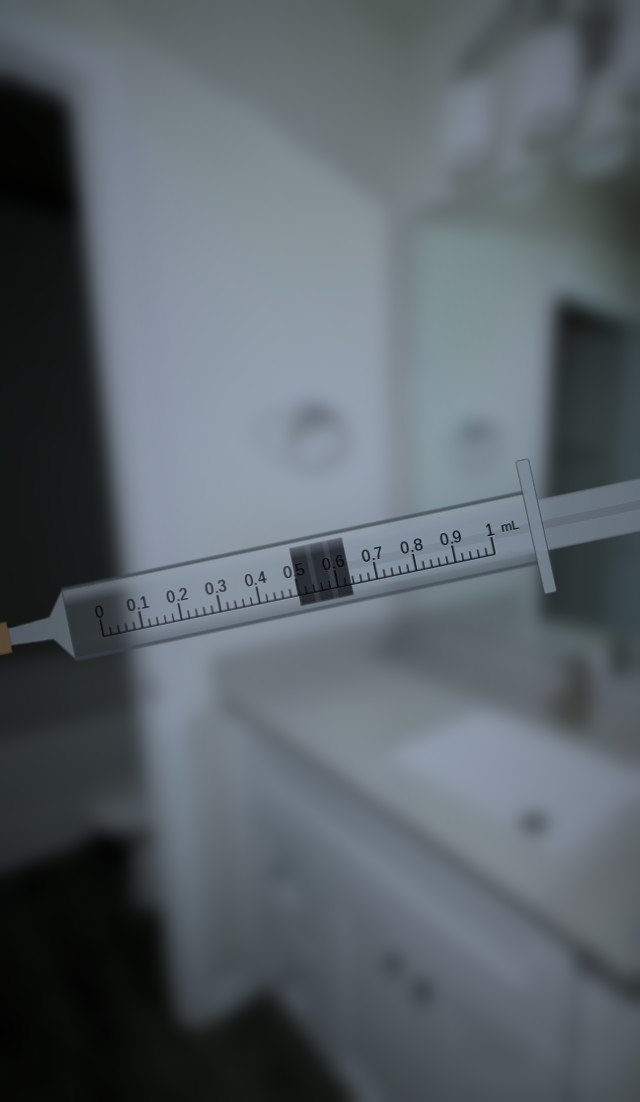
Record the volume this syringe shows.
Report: 0.5 mL
